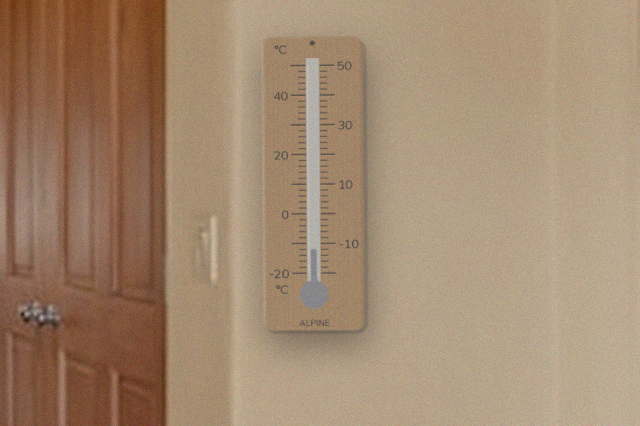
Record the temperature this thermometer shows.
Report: -12 °C
